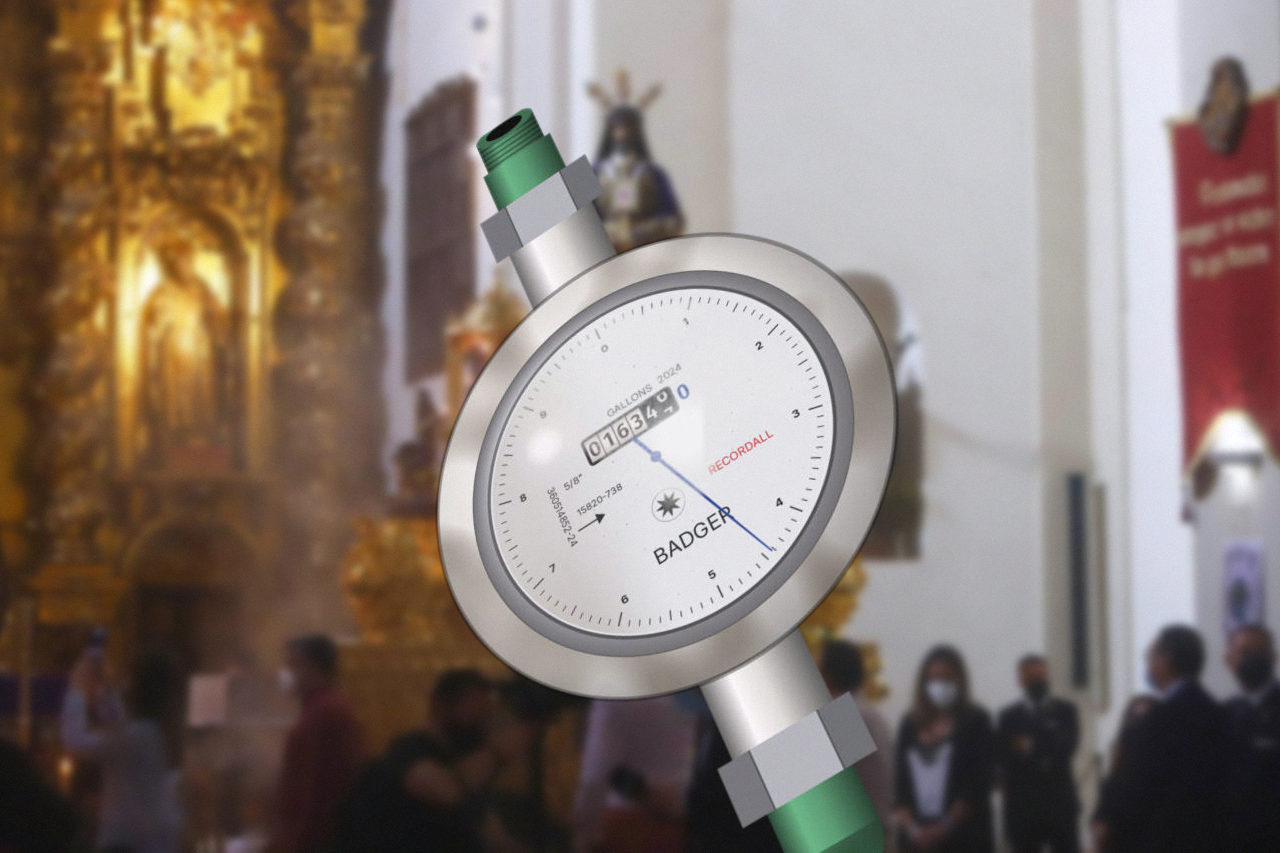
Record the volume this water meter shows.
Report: 163464.4 gal
